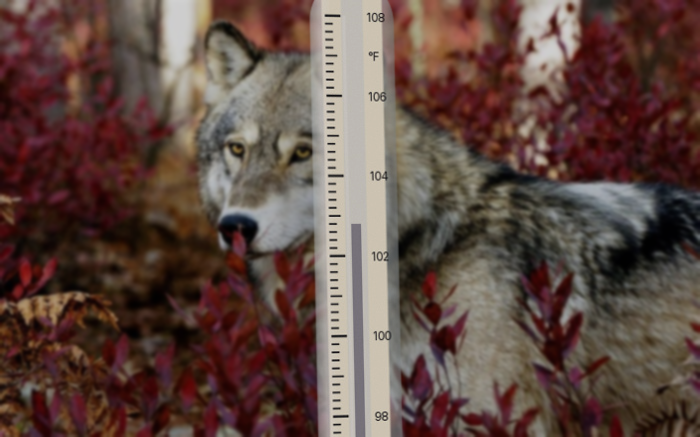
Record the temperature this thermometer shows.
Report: 102.8 °F
